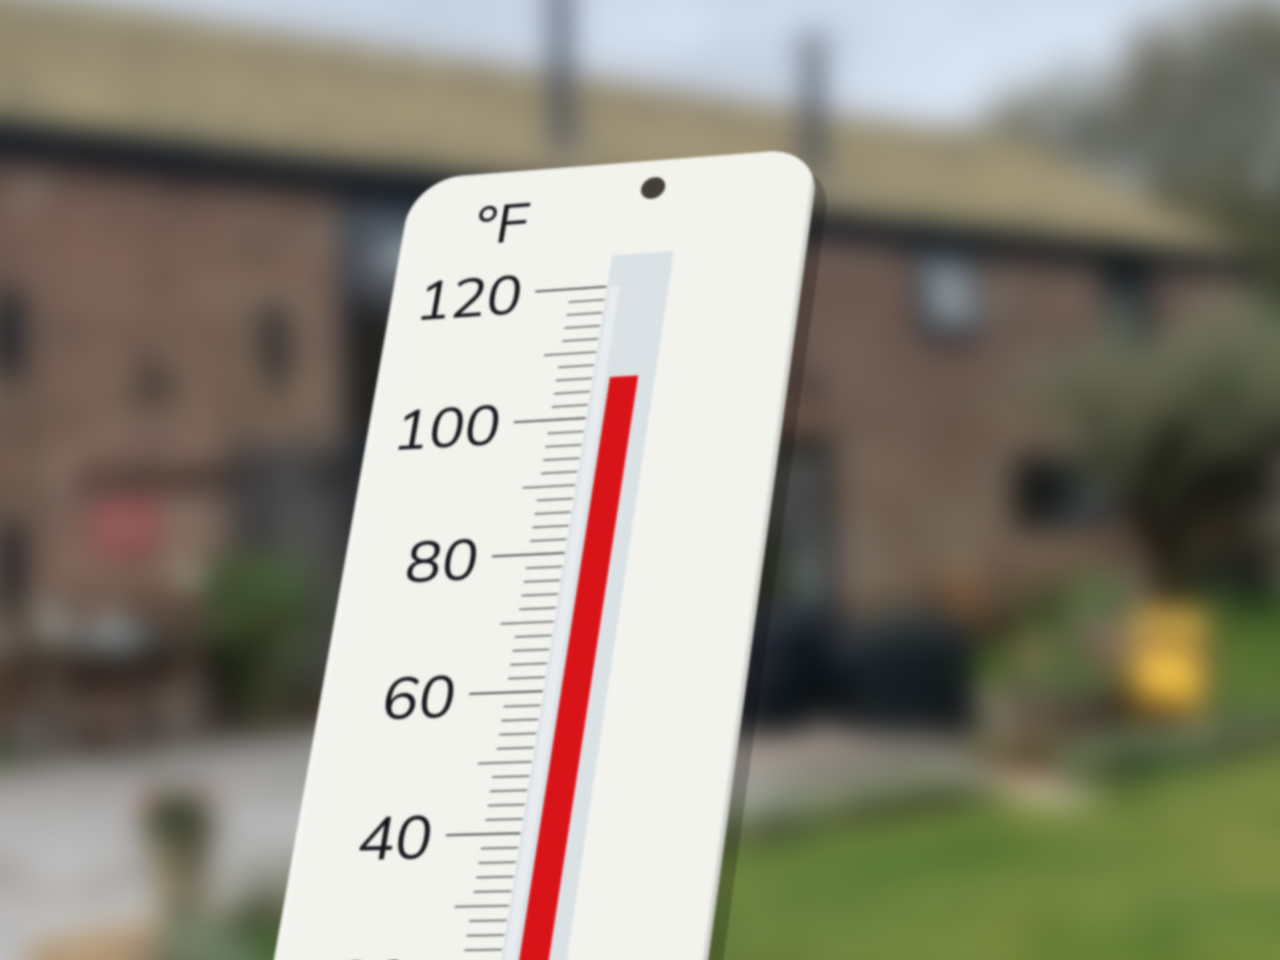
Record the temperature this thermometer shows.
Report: 106 °F
